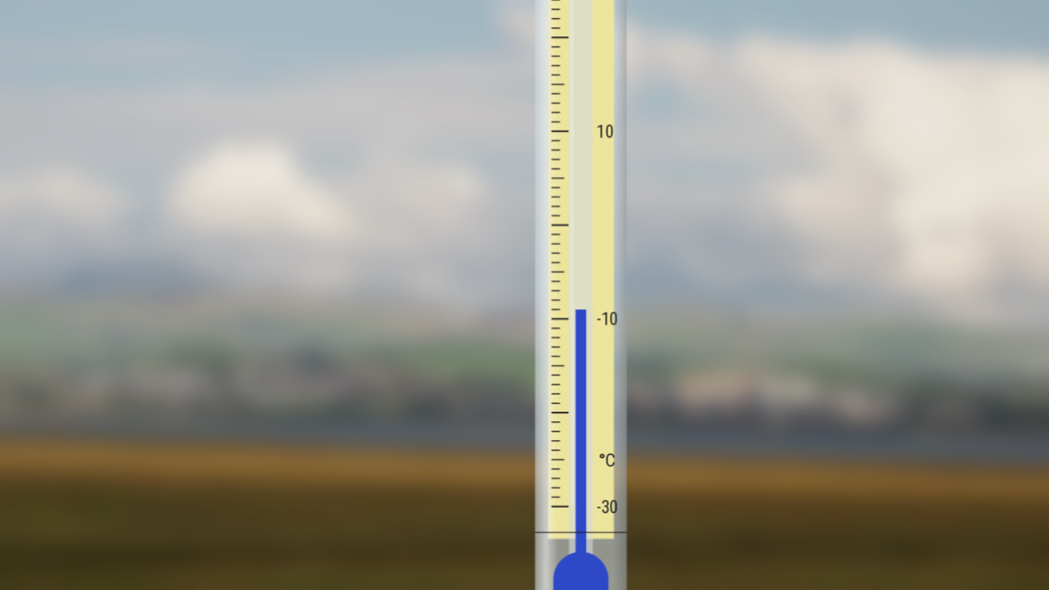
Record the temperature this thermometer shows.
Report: -9 °C
